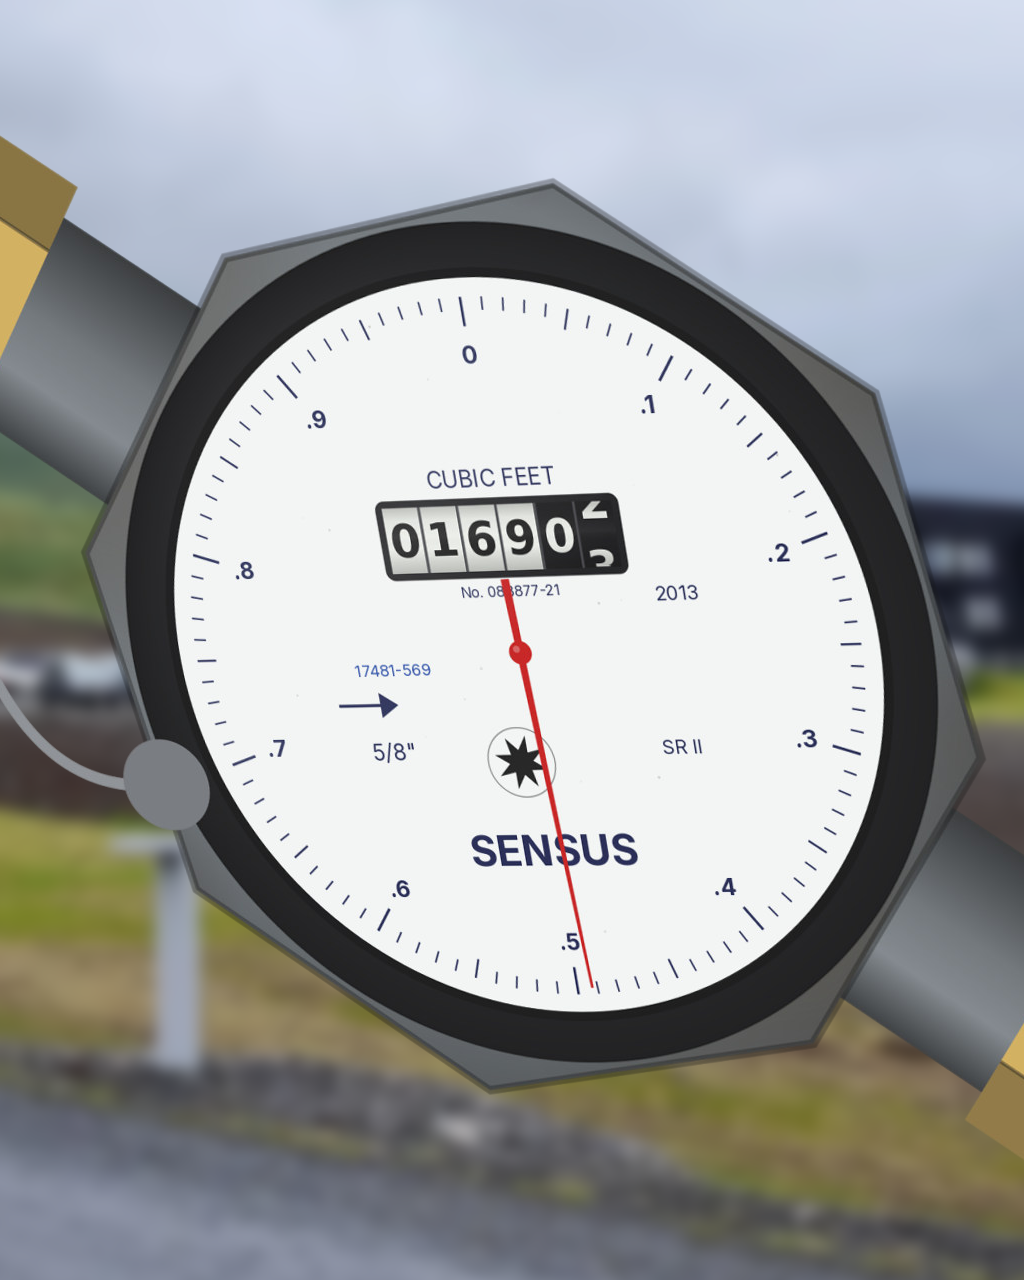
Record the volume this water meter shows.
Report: 16902.49 ft³
